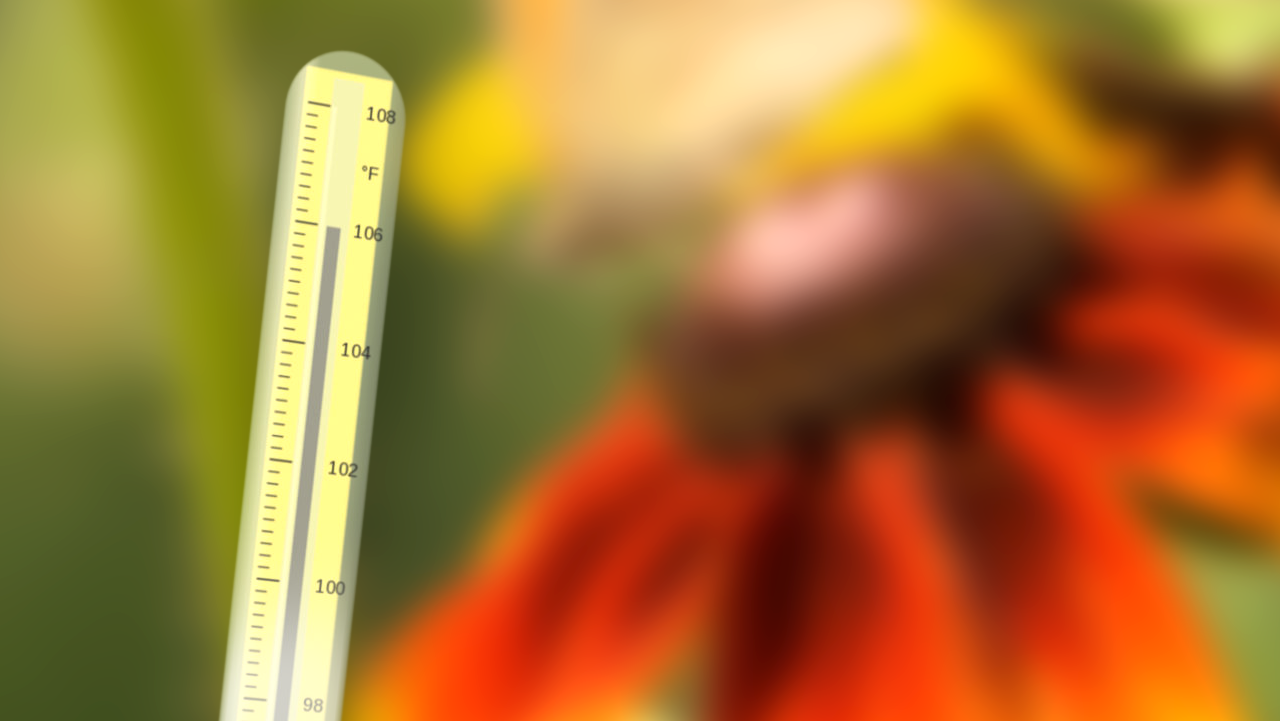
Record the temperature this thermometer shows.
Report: 106 °F
